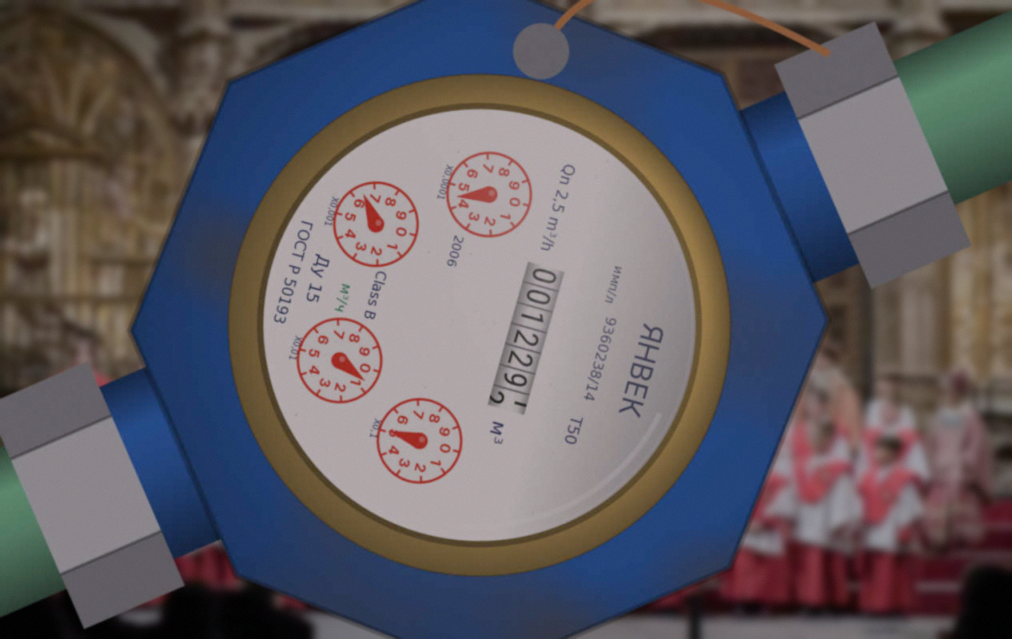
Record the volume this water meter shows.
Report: 12291.5064 m³
